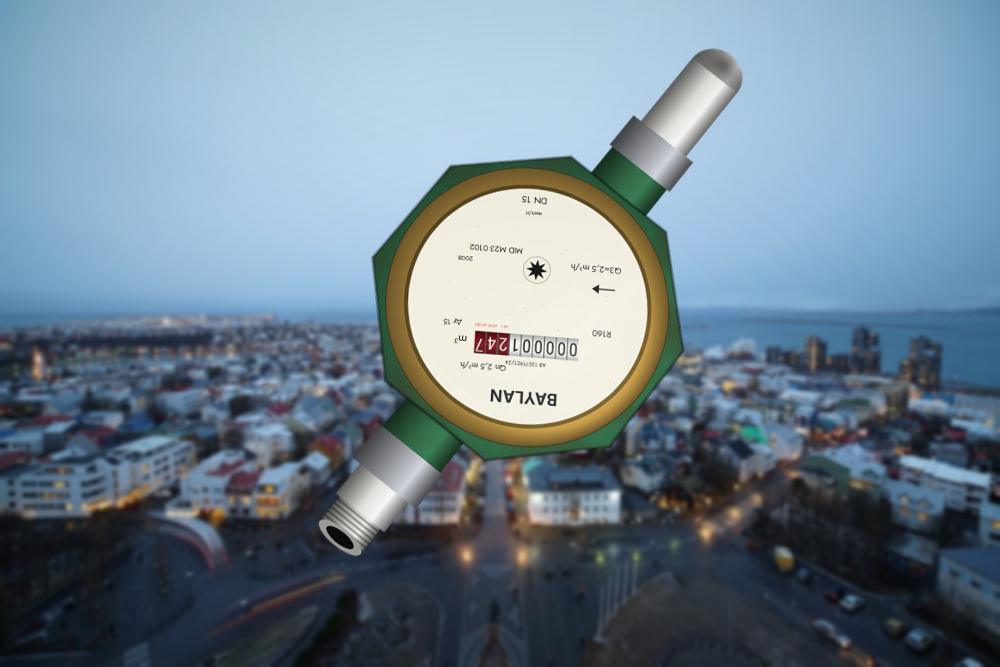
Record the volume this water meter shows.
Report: 1.247 m³
